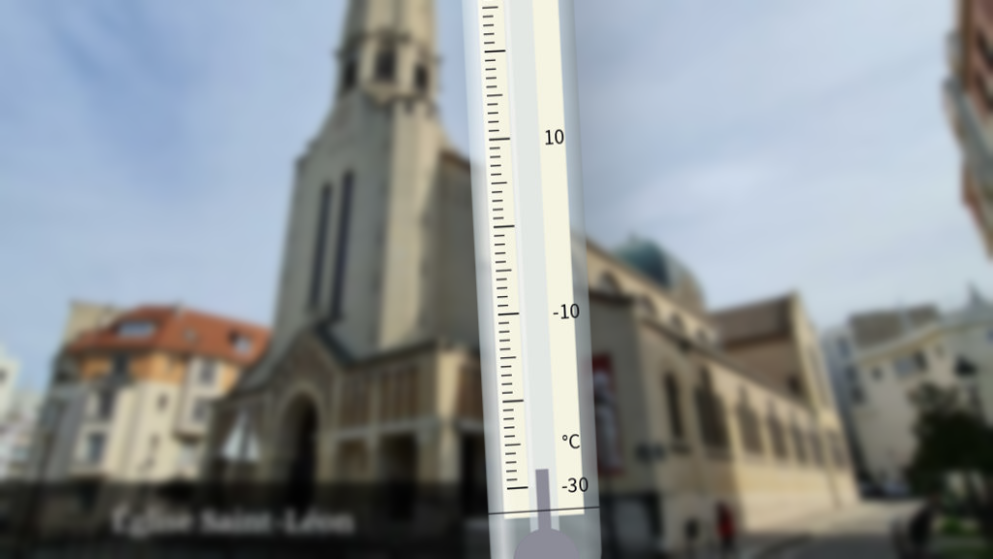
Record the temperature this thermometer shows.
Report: -28 °C
